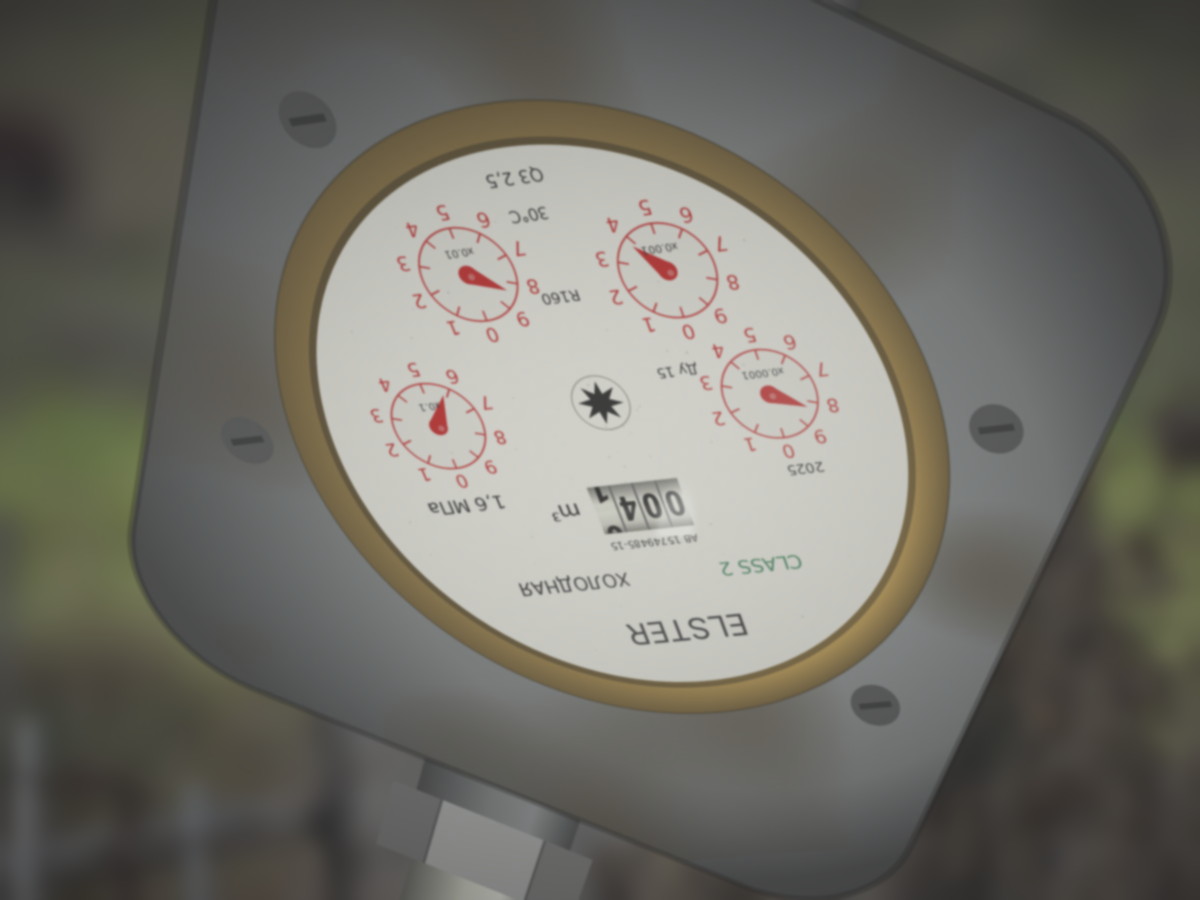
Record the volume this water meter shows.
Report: 40.5838 m³
